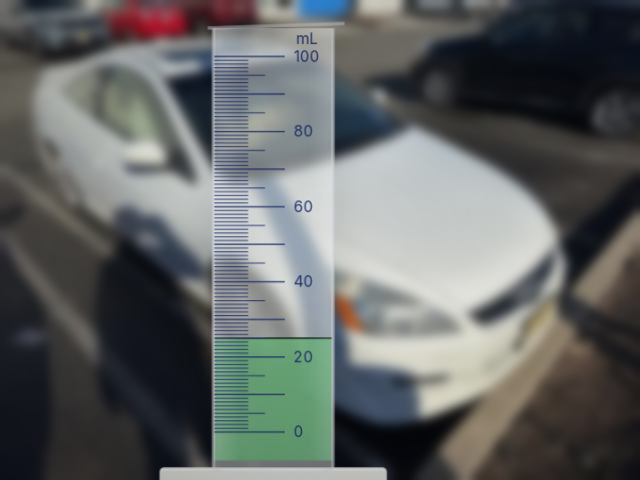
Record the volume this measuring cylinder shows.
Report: 25 mL
